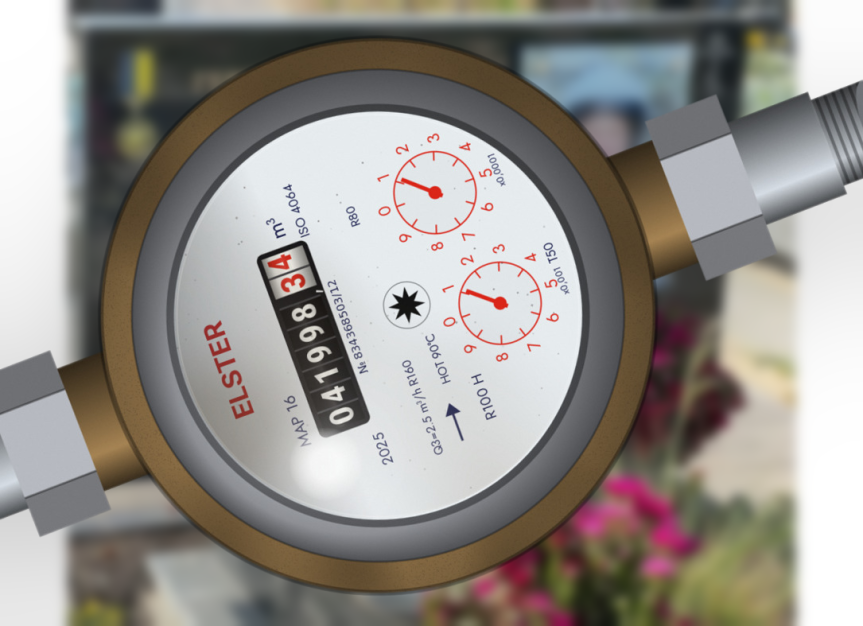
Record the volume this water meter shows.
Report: 41998.3411 m³
